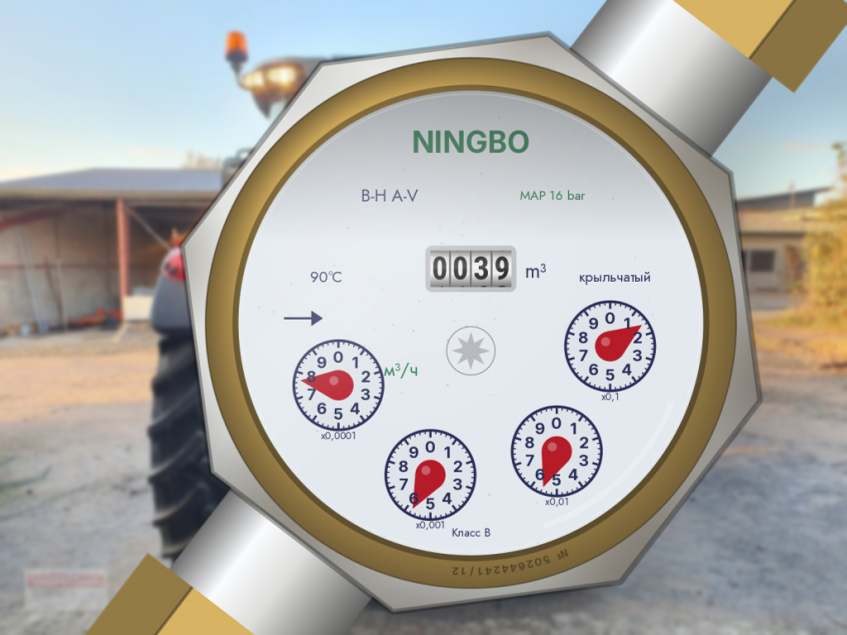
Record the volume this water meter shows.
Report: 39.1557 m³
